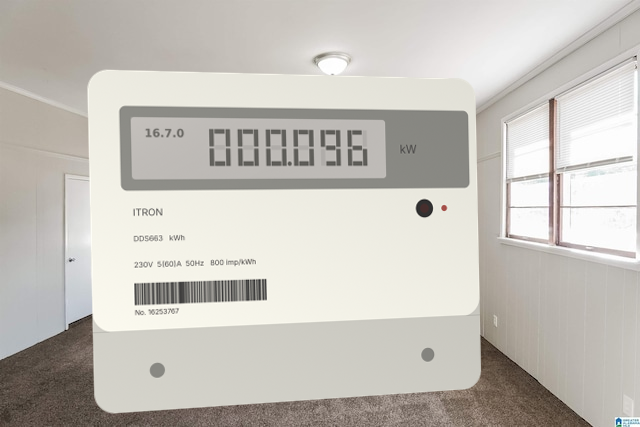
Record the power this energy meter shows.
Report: 0.096 kW
